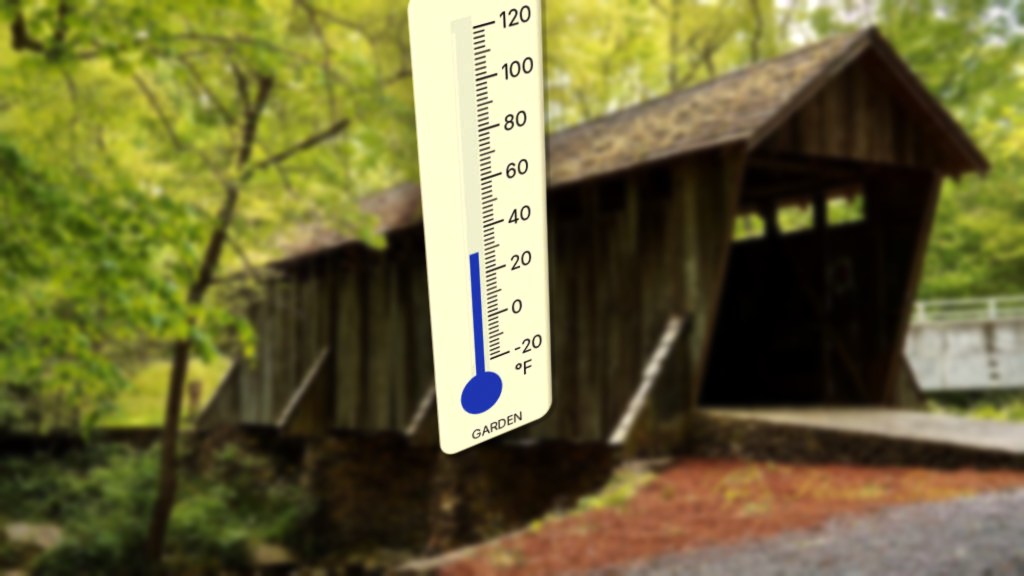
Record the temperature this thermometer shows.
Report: 30 °F
